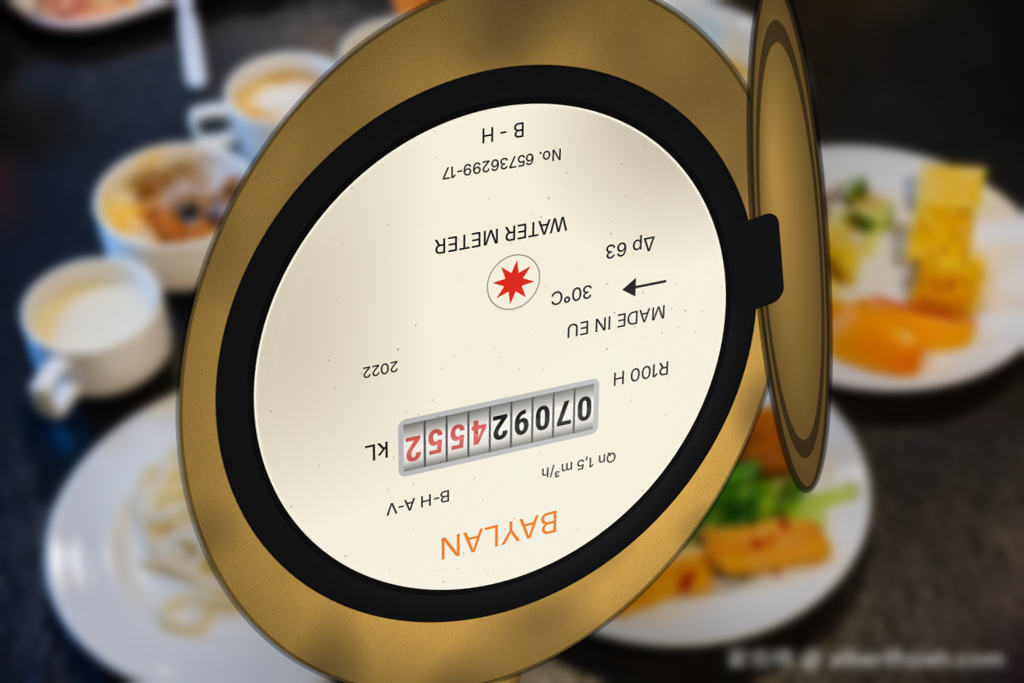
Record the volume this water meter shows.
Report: 7092.4552 kL
